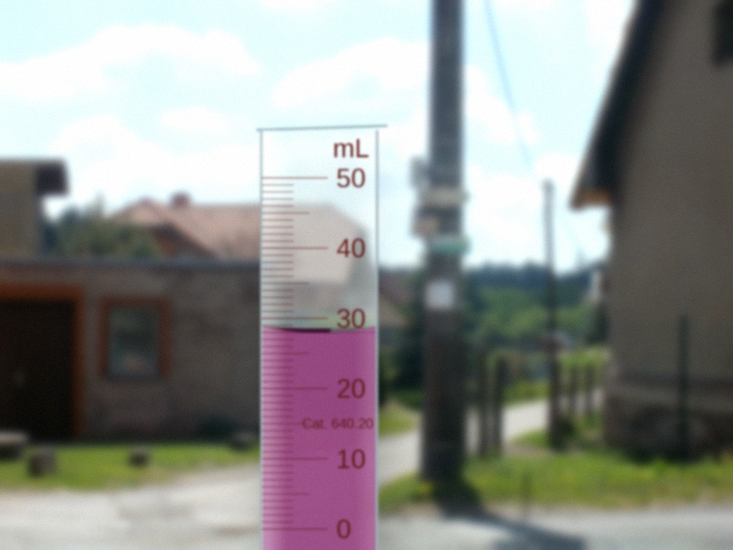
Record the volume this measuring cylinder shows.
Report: 28 mL
